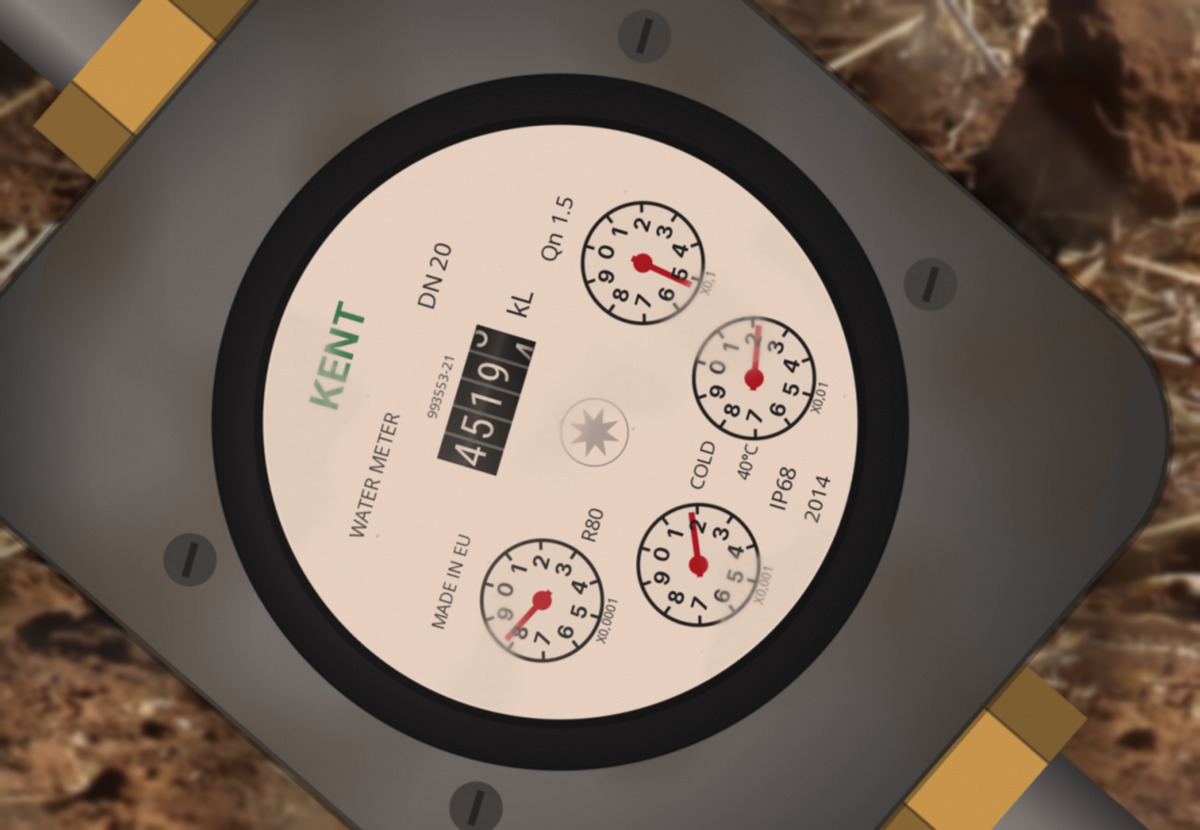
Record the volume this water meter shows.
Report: 45193.5218 kL
